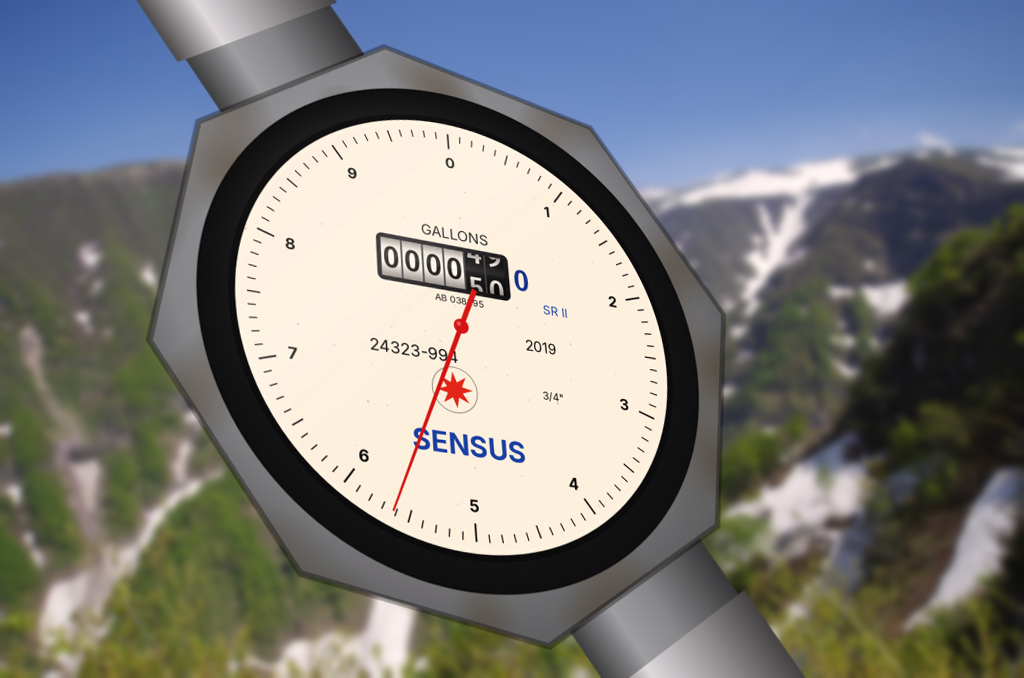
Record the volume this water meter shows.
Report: 495.6 gal
